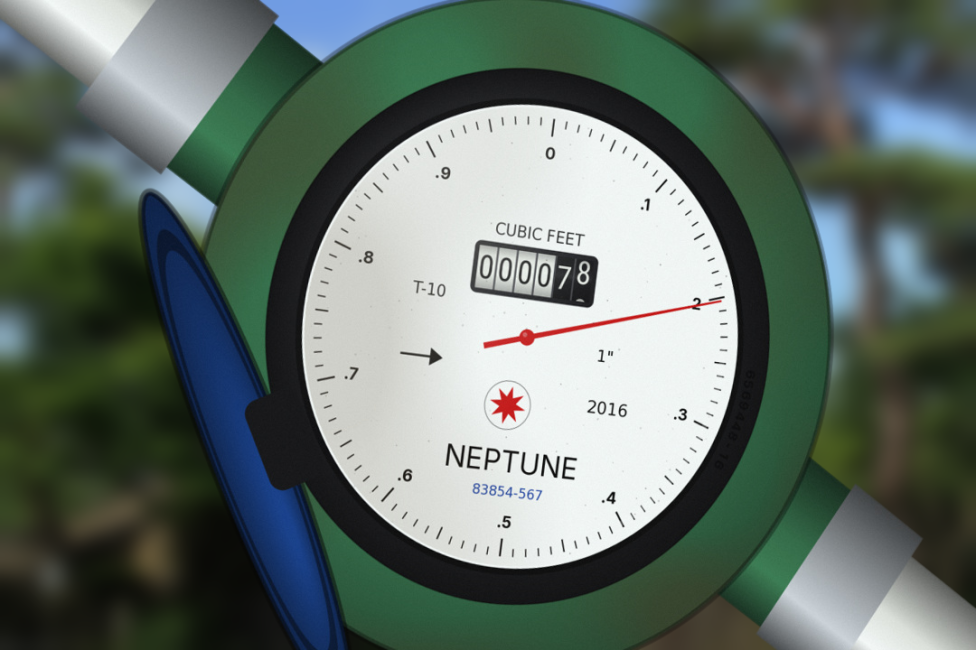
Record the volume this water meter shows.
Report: 78.20 ft³
